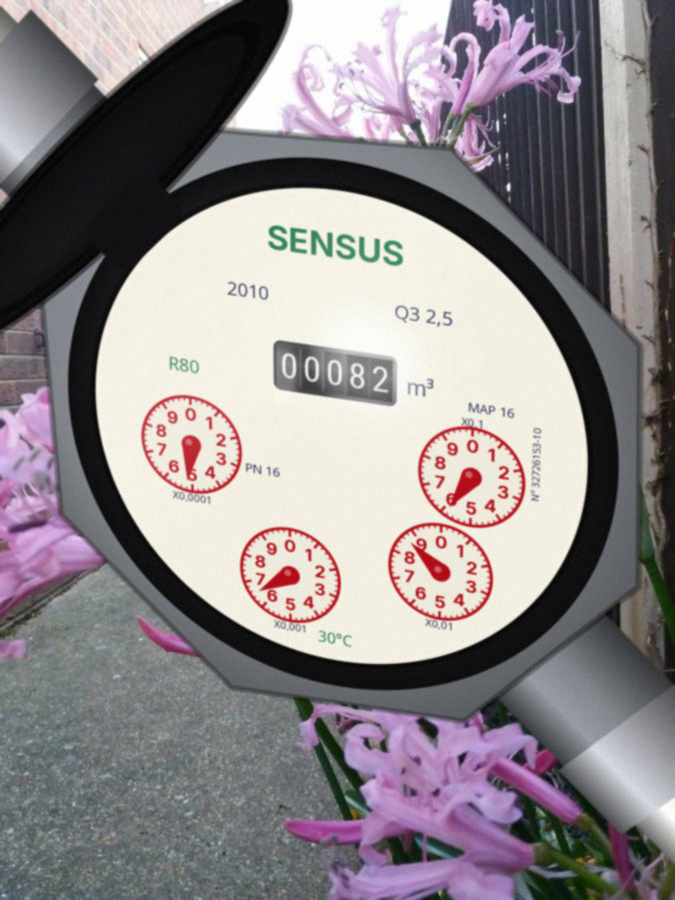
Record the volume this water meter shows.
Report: 82.5865 m³
